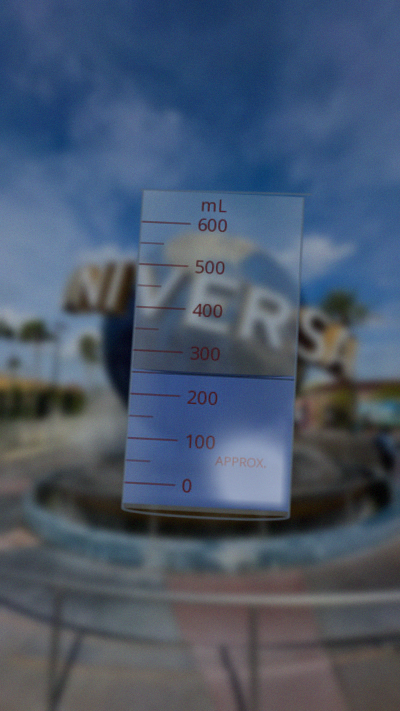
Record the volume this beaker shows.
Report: 250 mL
